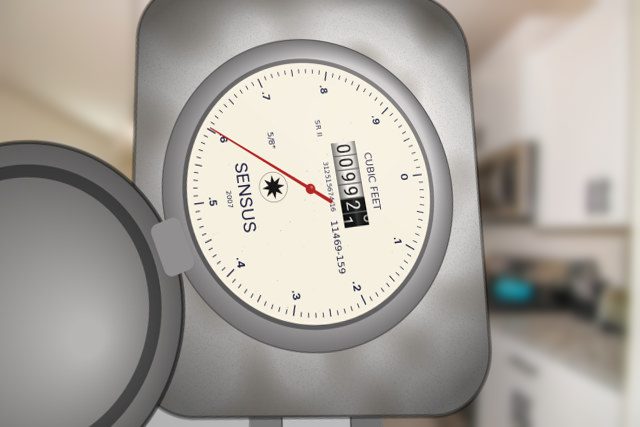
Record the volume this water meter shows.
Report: 9920.60 ft³
